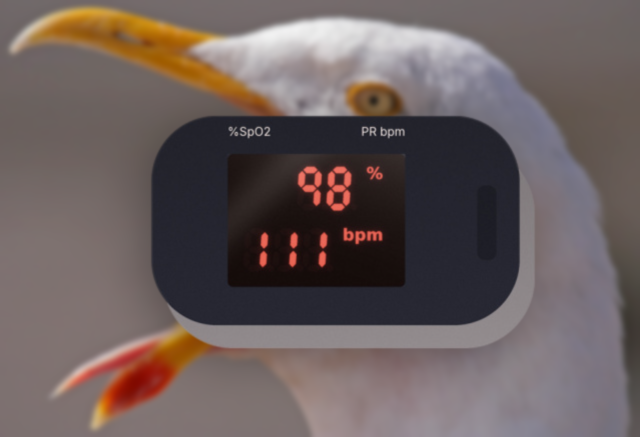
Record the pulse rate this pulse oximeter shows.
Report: 111 bpm
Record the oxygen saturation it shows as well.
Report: 98 %
